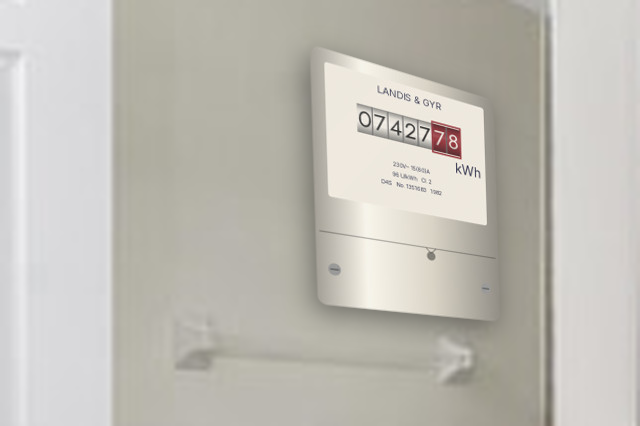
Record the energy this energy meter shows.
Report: 7427.78 kWh
